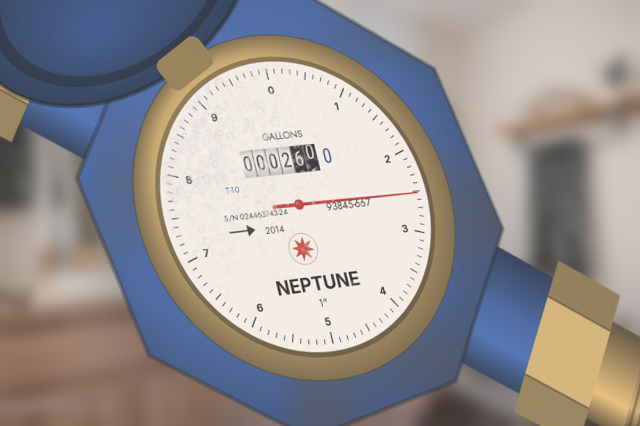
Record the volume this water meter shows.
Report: 2602.5 gal
